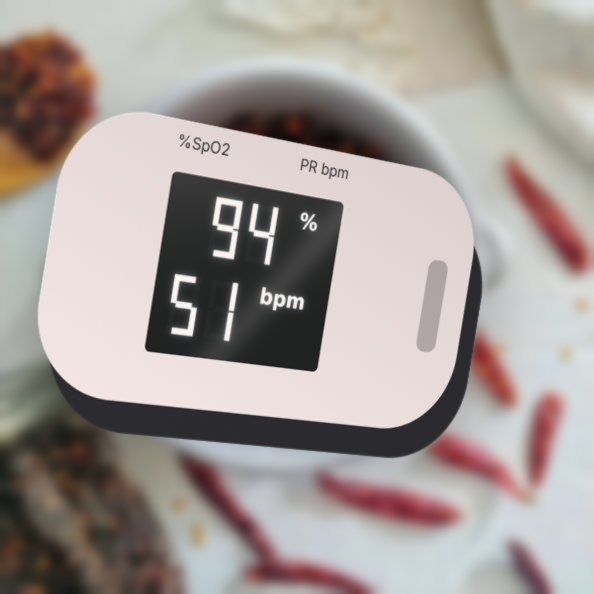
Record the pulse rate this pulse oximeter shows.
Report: 51 bpm
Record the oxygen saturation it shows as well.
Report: 94 %
